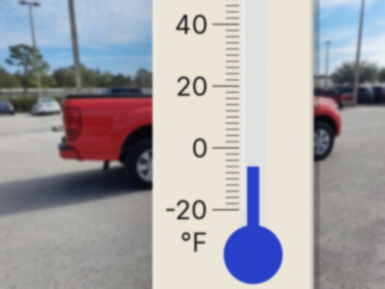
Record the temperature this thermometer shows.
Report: -6 °F
